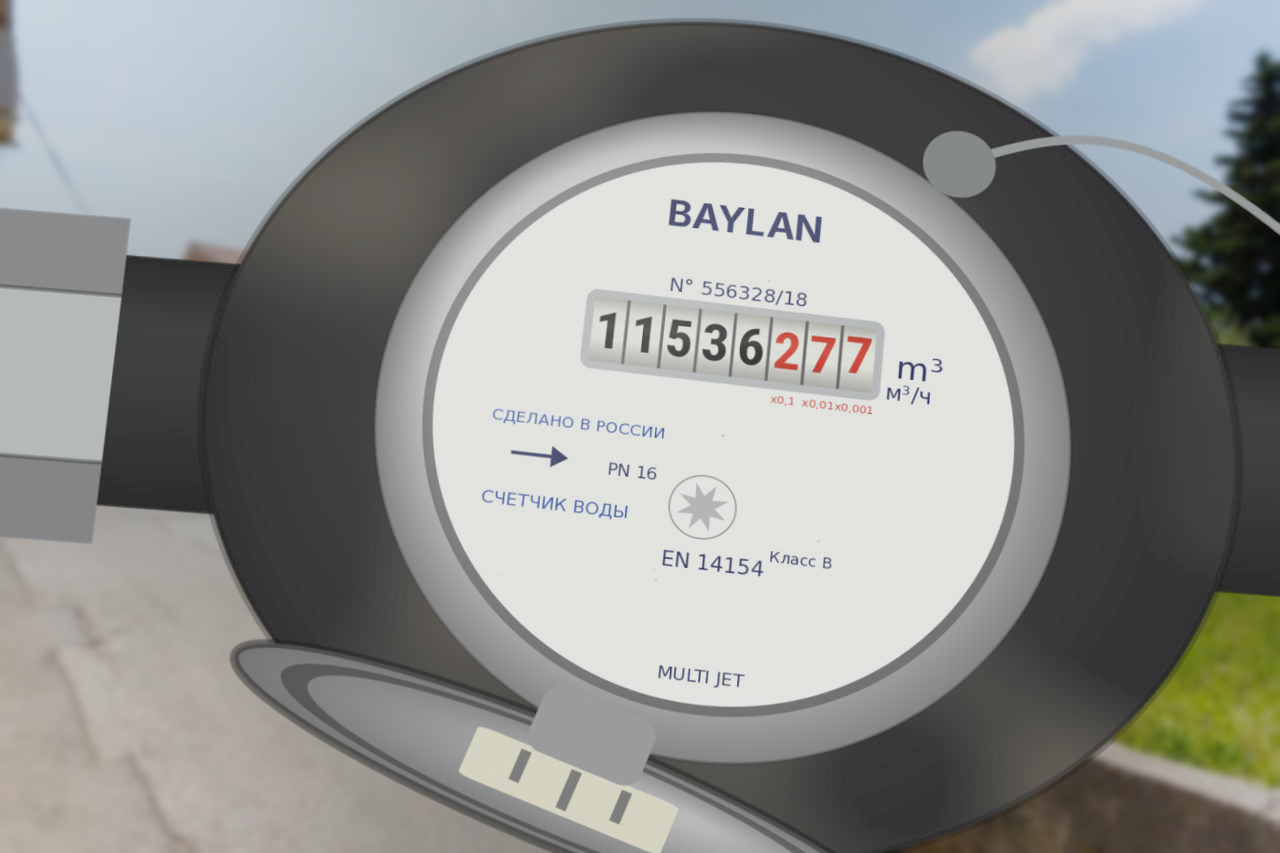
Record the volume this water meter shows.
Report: 11536.277 m³
